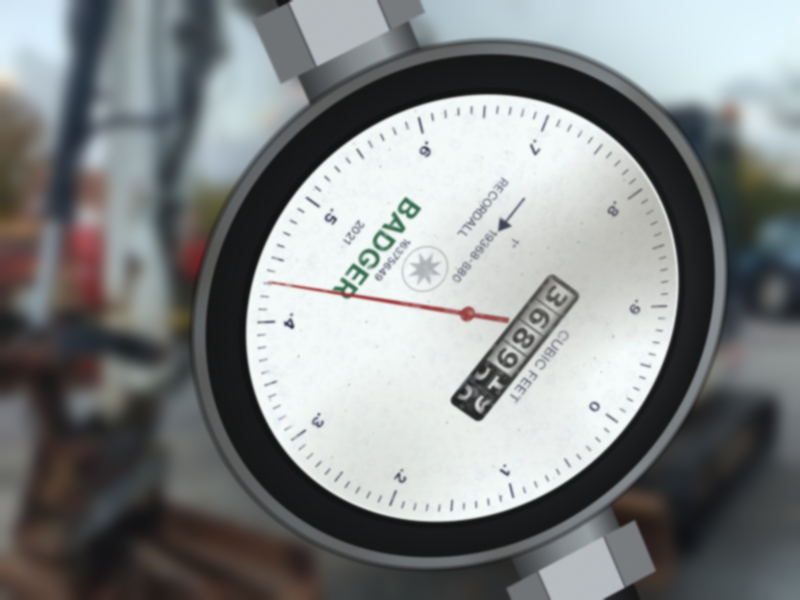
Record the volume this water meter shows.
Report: 368919.43 ft³
